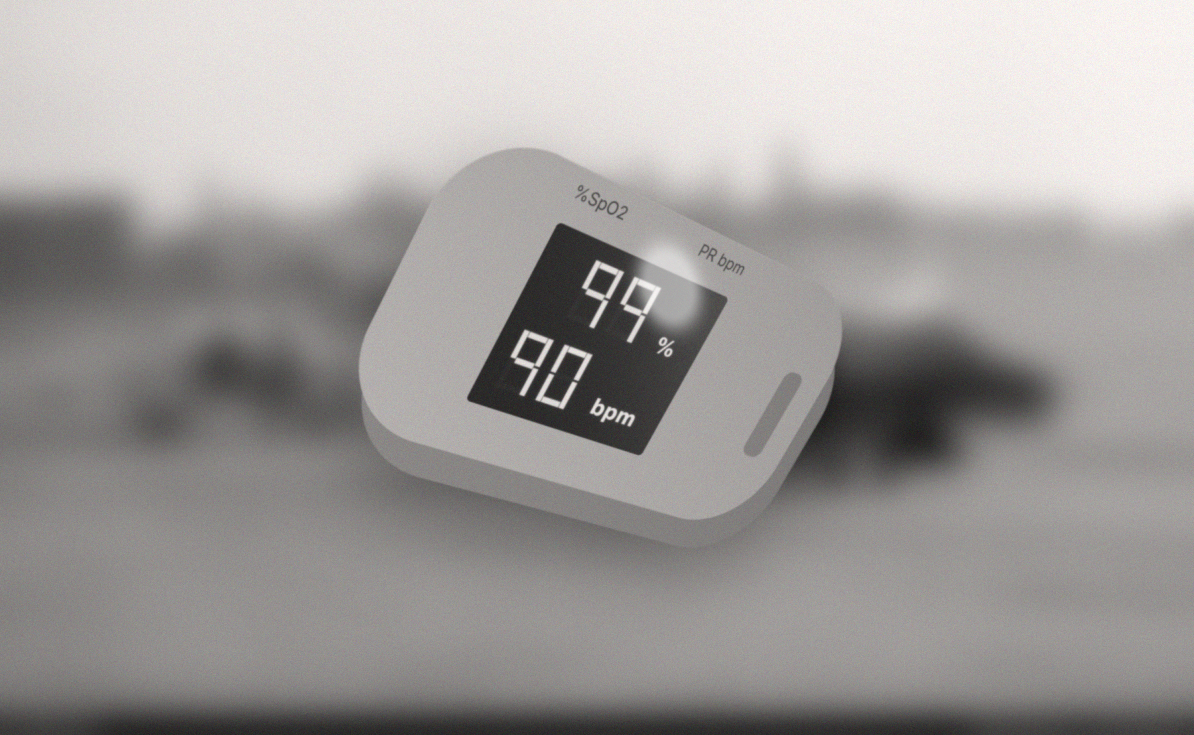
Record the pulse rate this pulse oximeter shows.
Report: 90 bpm
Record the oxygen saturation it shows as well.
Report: 99 %
